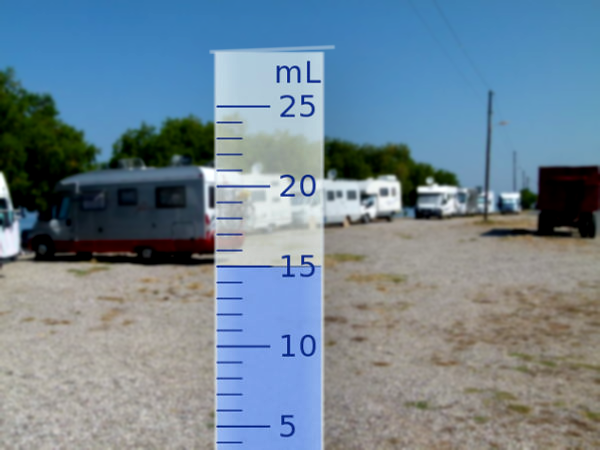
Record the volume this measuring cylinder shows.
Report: 15 mL
